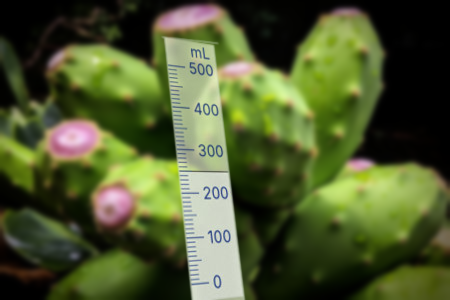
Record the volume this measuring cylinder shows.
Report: 250 mL
